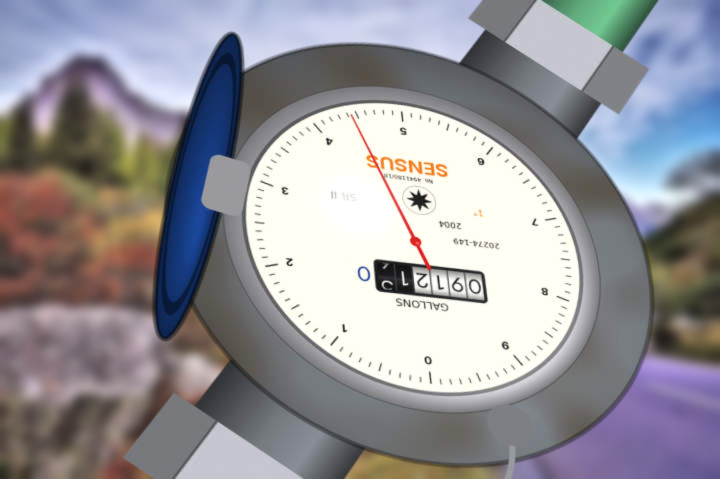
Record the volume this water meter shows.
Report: 912154.4 gal
